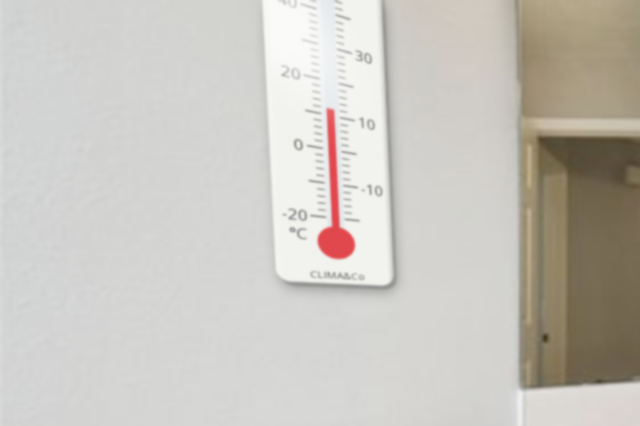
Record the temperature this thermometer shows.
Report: 12 °C
